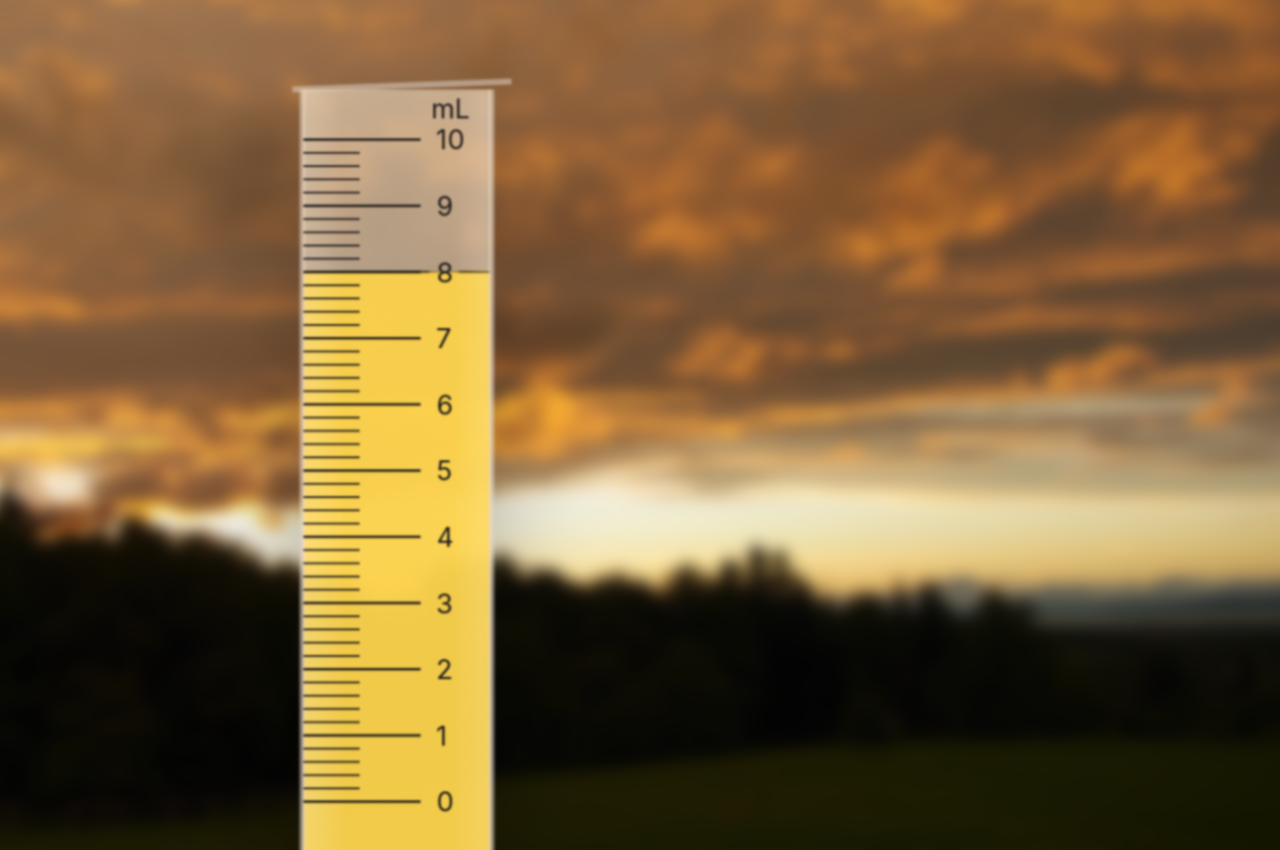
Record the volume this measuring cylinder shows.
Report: 8 mL
